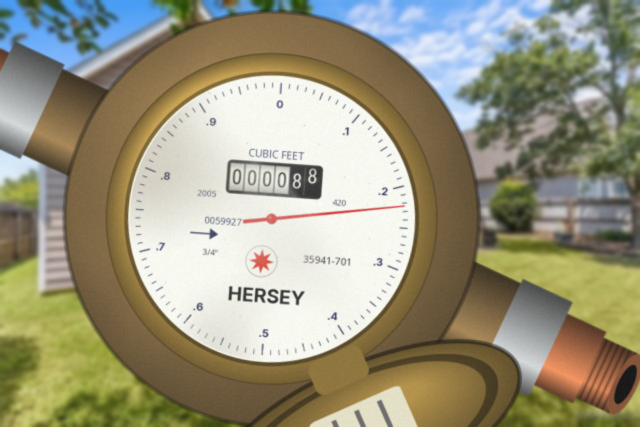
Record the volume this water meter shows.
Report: 88.22 ft³
